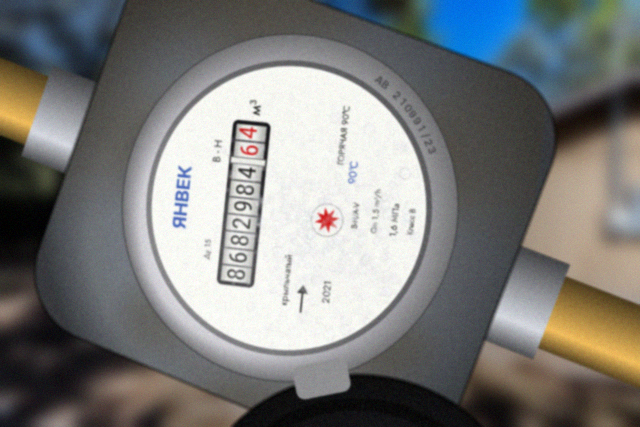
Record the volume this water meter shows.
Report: 8682984.64 m³
